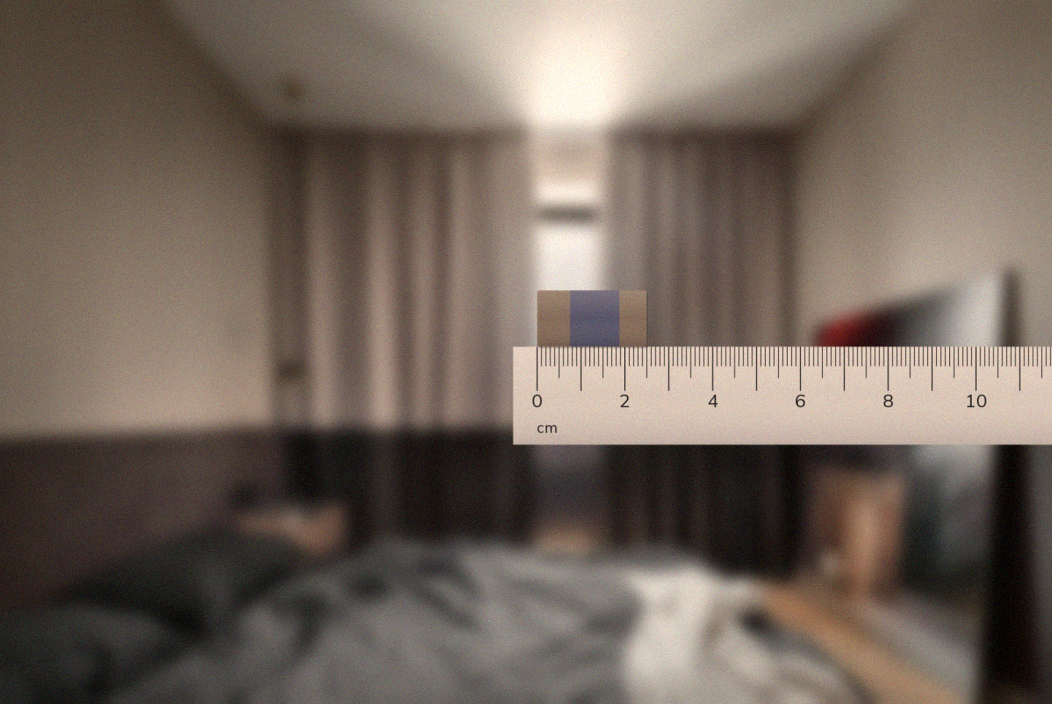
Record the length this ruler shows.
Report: 2.5 cm
